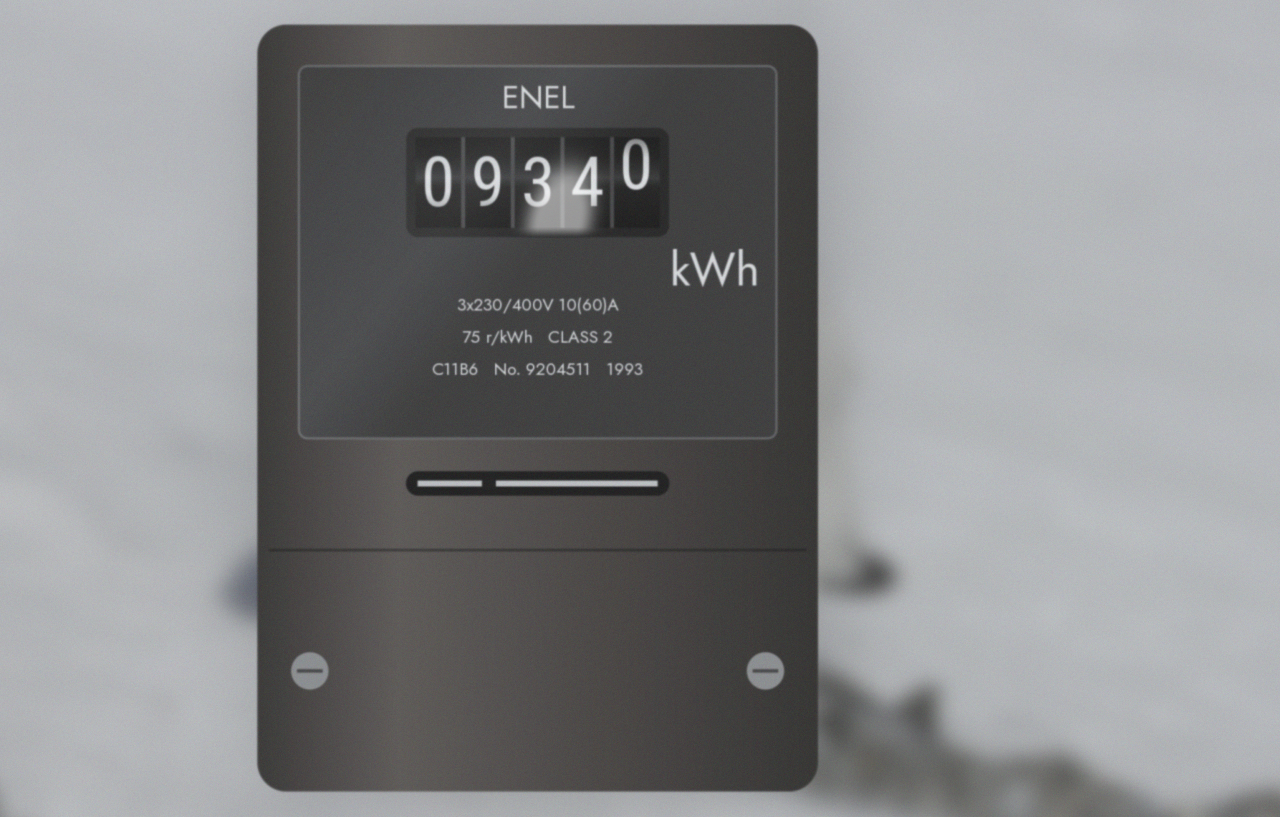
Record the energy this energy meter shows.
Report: 9340 kWh
